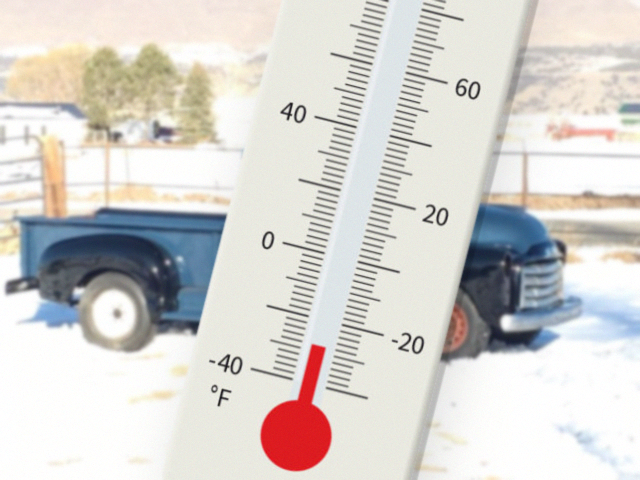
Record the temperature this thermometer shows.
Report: -28 °F
